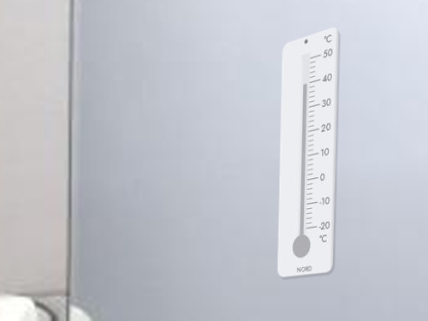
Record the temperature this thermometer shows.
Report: 40 °C
